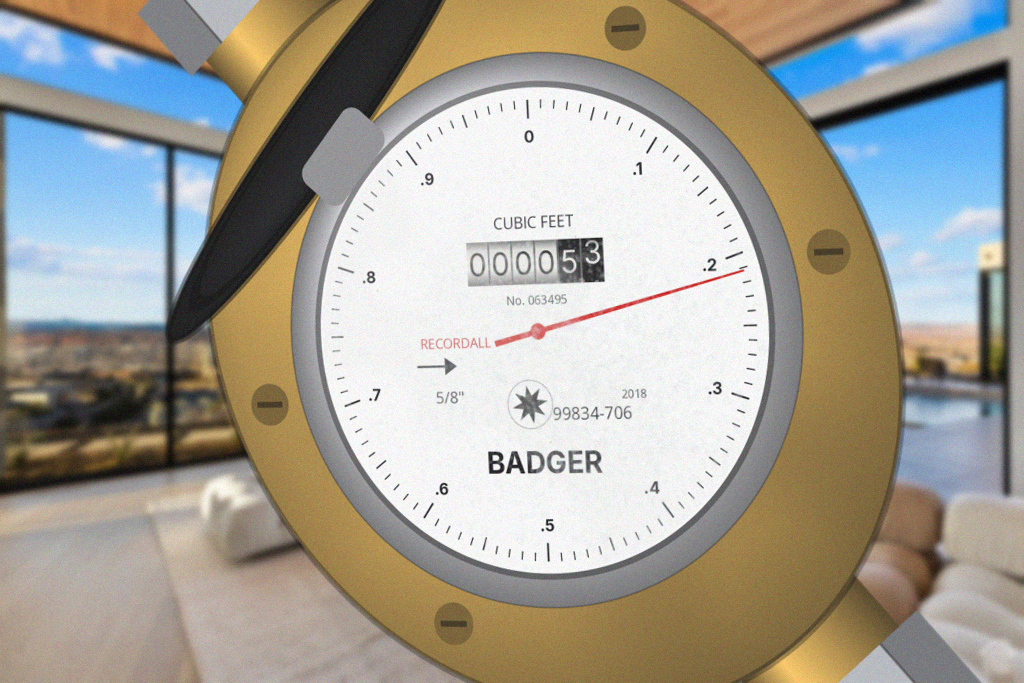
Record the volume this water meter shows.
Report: 53.21 ft³
